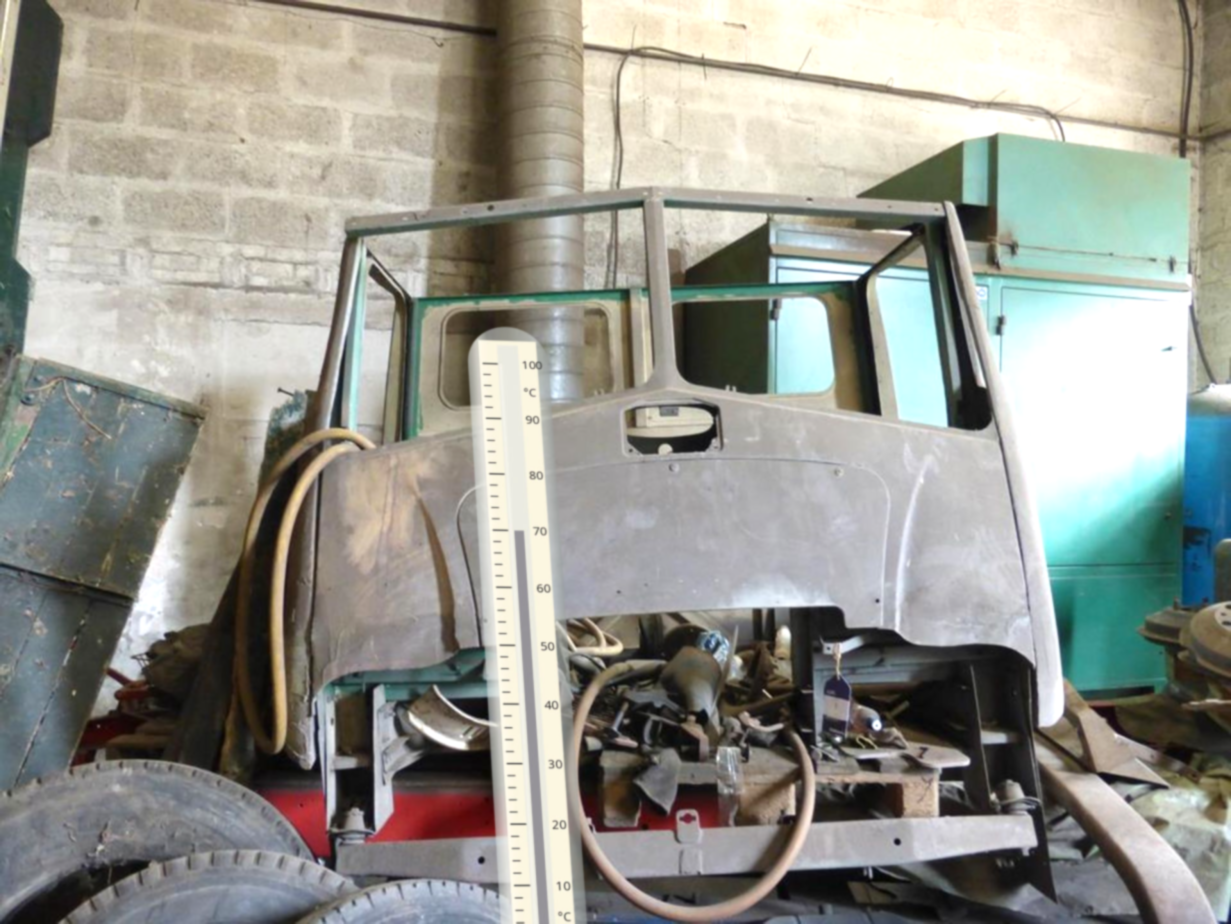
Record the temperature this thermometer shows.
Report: 70 °C
